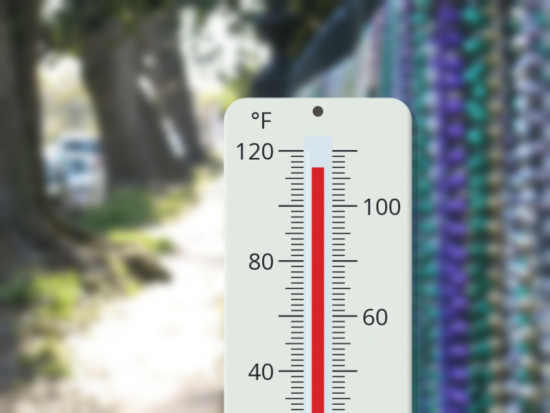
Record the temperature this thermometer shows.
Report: 114 °F
